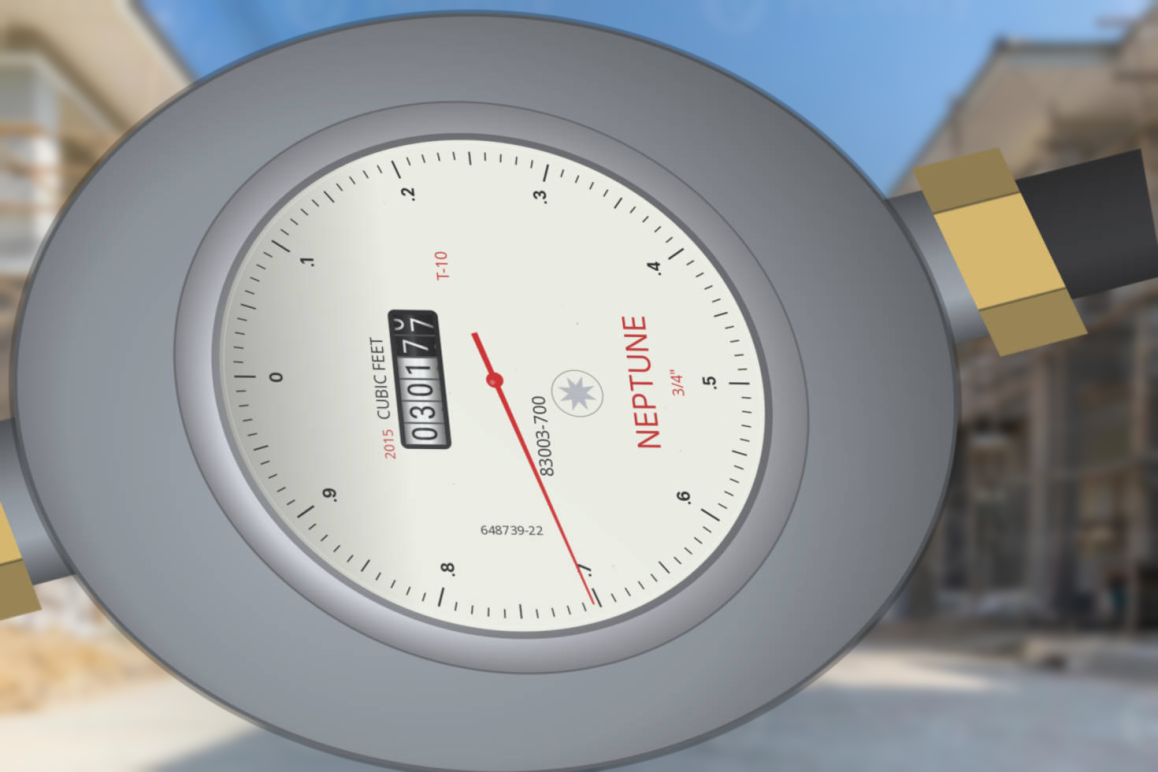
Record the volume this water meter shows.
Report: 30176.70 ft³
